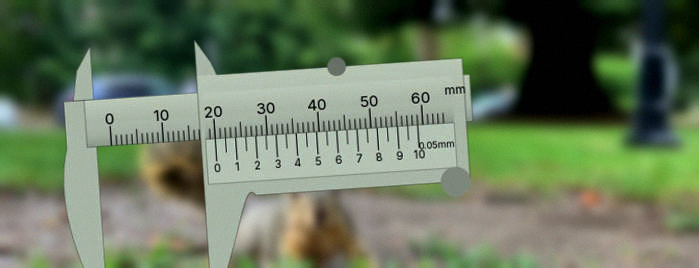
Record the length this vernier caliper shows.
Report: 20.0 mm
